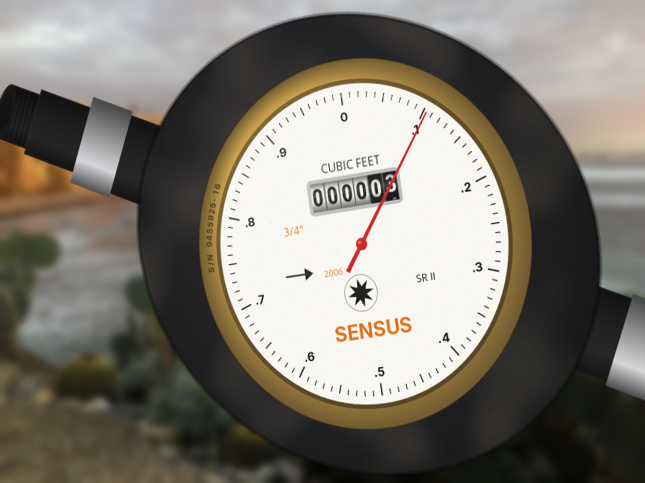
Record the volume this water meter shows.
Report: 3.10 ft³
